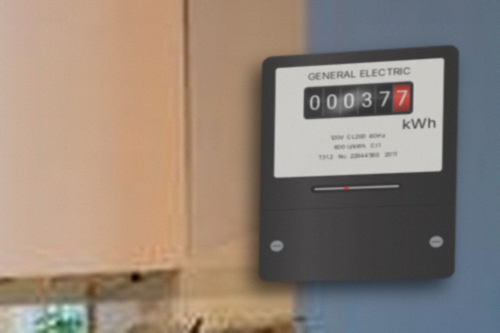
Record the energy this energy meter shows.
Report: 37.7 kWh
